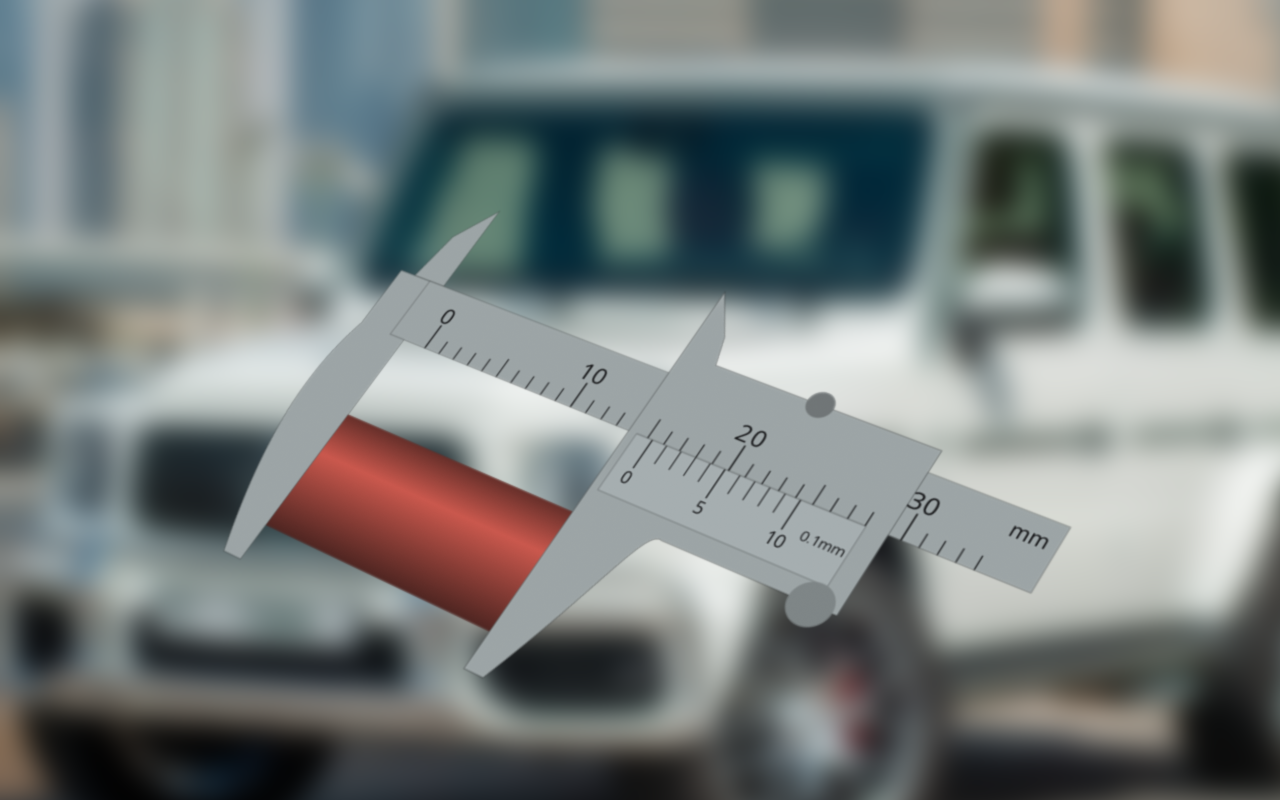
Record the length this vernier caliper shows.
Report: 15.3 mm
